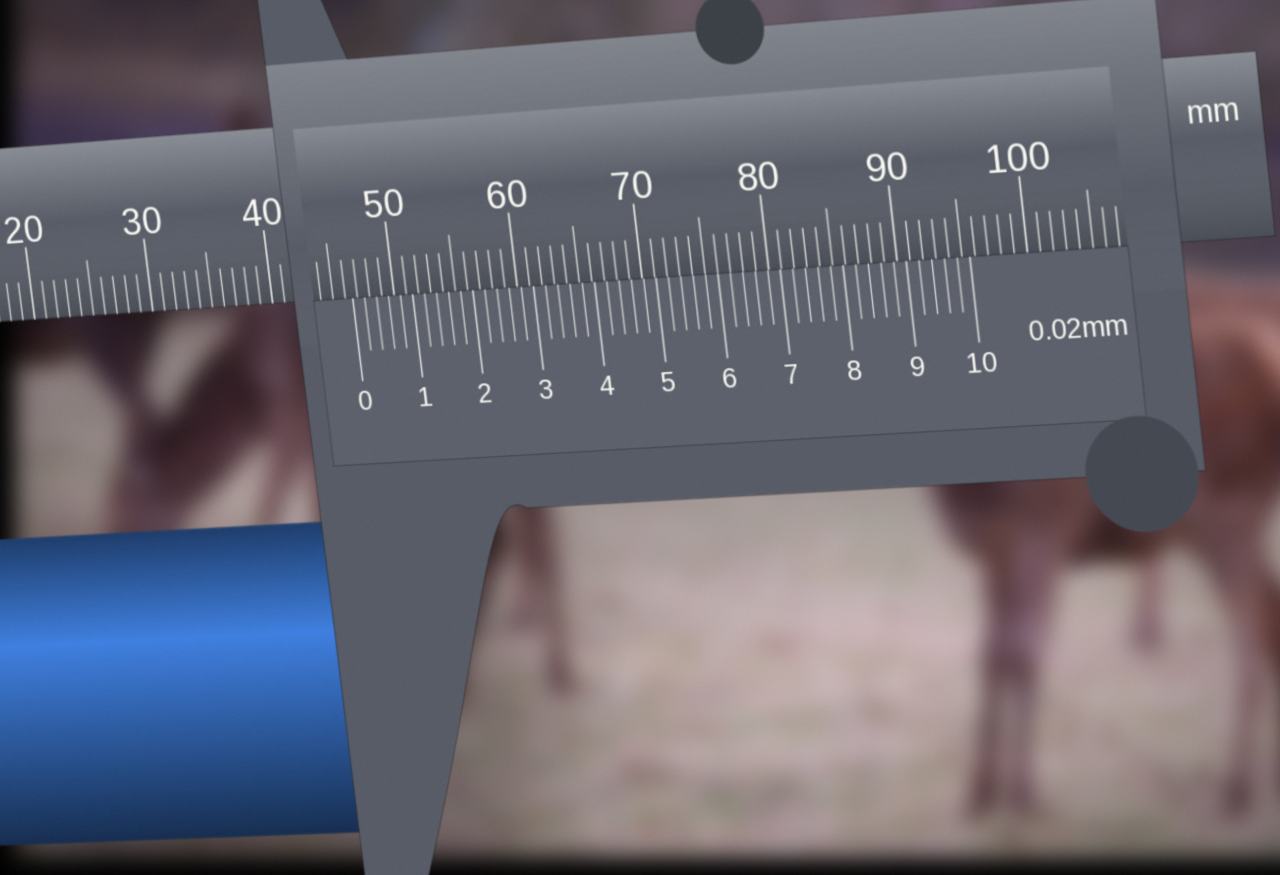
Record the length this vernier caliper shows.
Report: 46.6 mm
